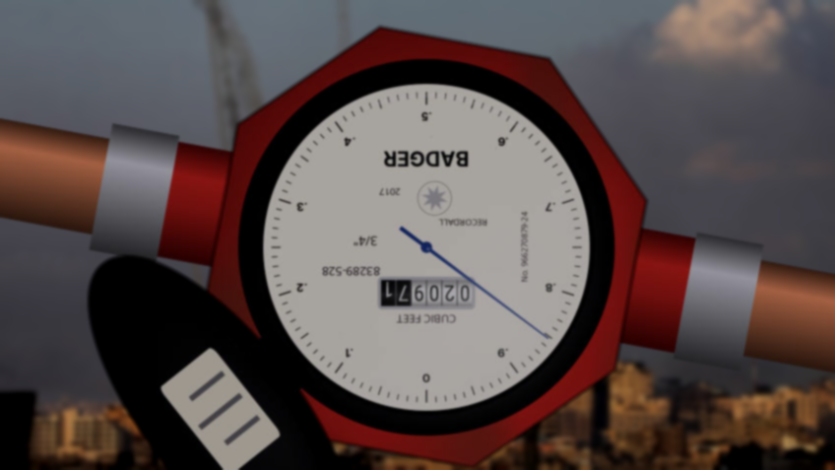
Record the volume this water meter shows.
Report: 20970.85 ft³
